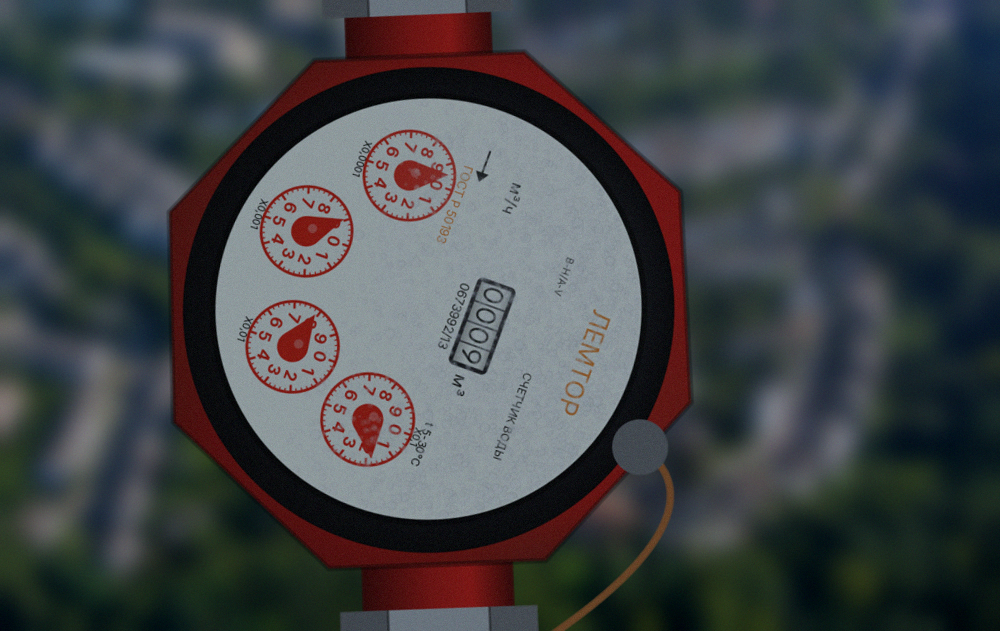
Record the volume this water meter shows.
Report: 9.1789 m³
